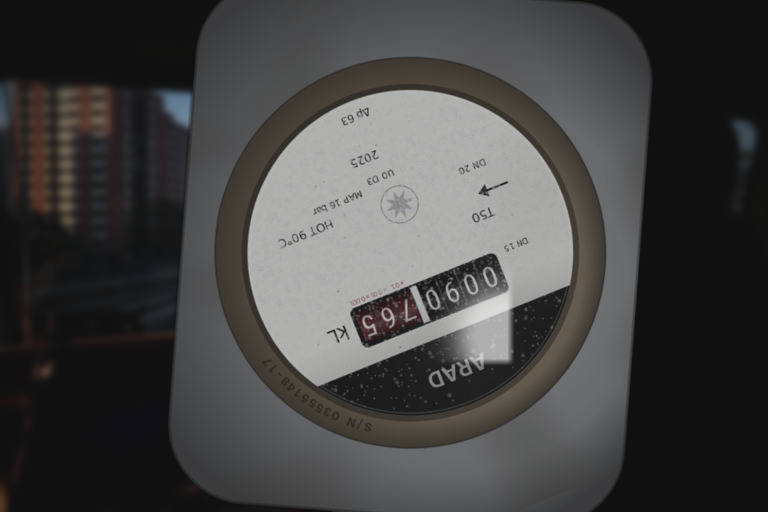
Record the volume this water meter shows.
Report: 90.765 kL
